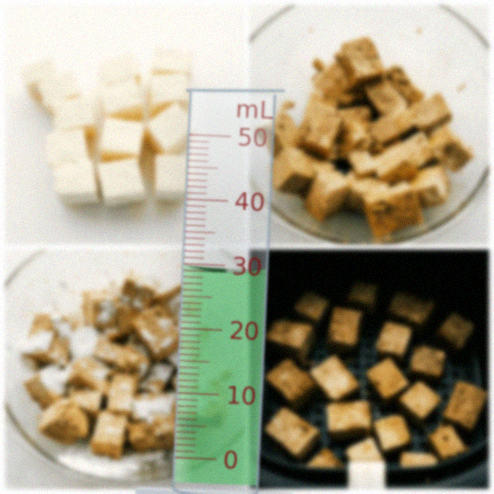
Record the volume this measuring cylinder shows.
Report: 29 mL
